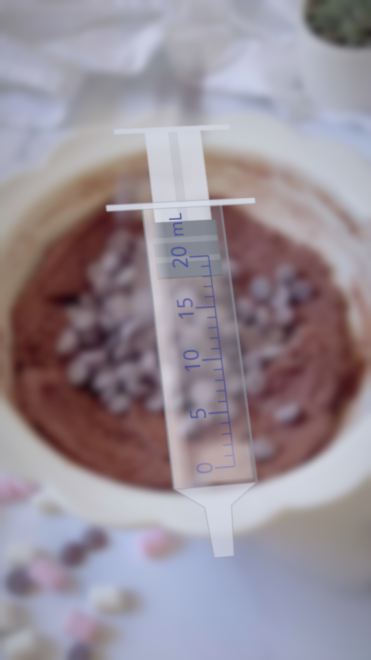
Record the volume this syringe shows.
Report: 18 mL
